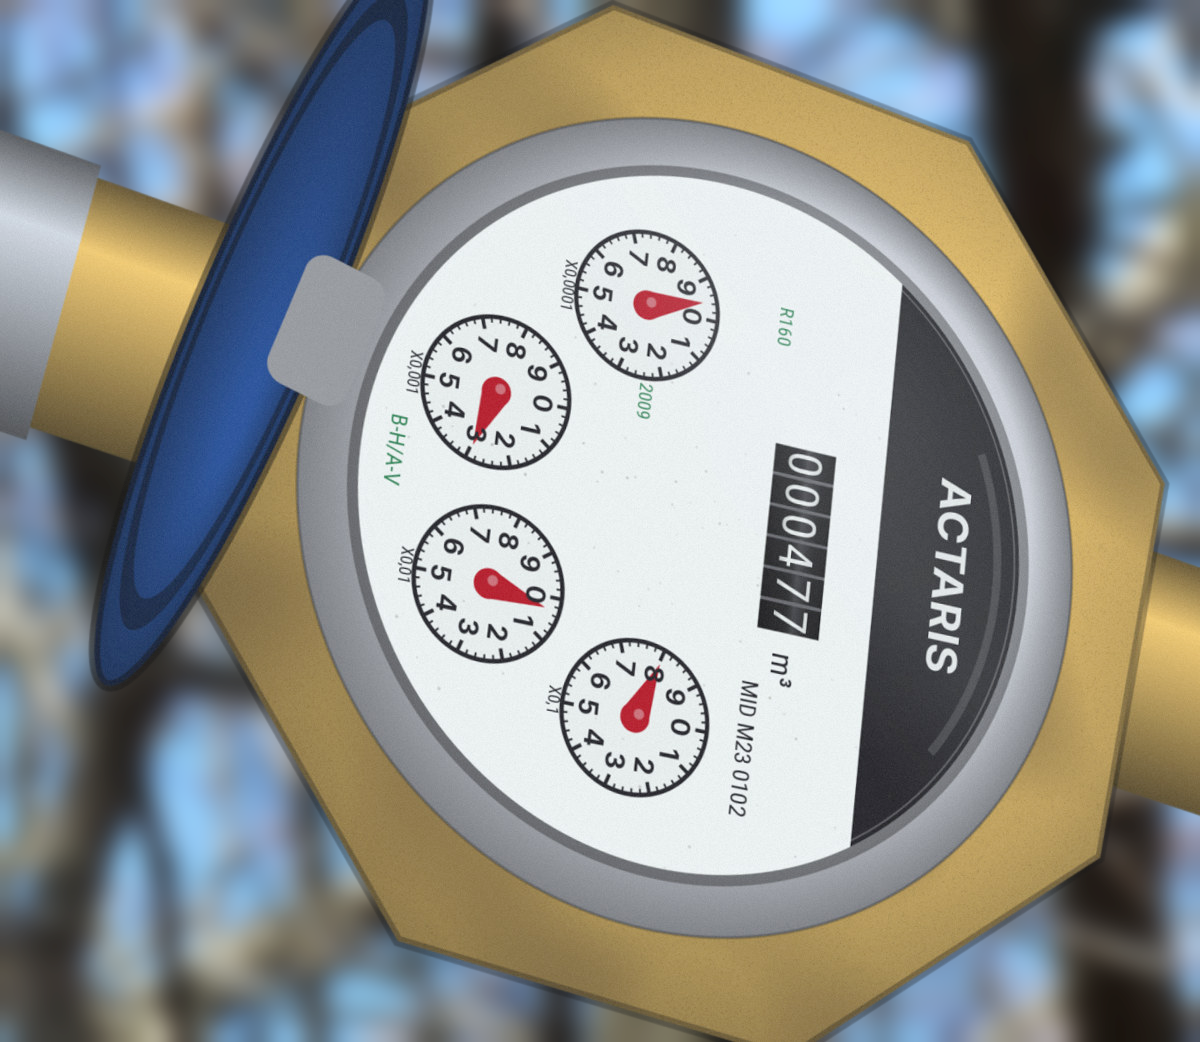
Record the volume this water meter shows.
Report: 477.8029 m³
